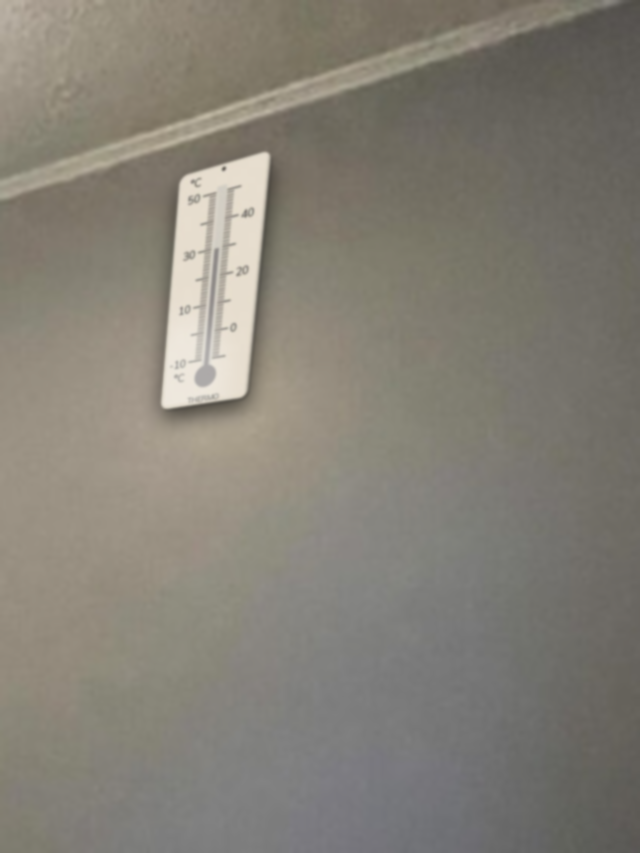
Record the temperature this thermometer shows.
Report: 30 °C
